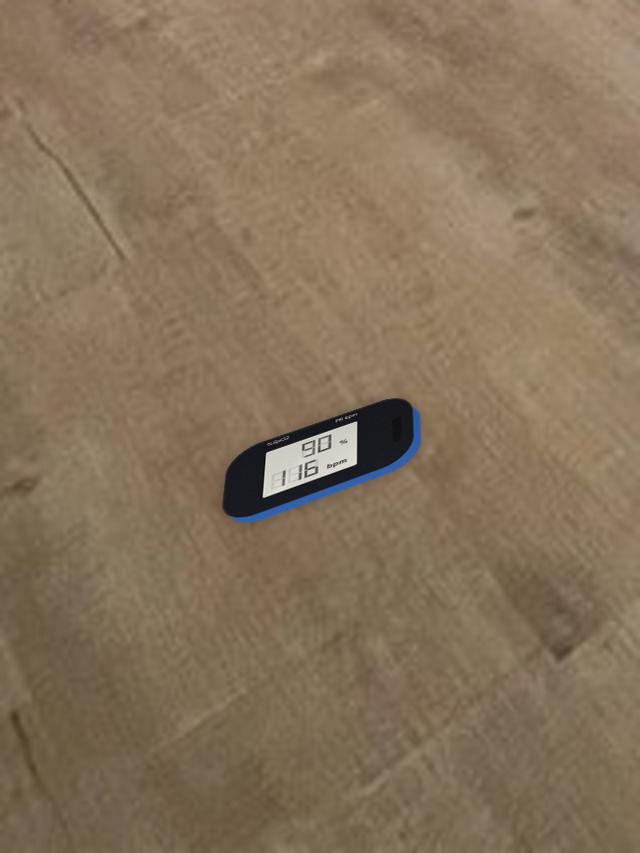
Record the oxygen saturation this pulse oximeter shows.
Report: 90 %
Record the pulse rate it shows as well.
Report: 116 bpm
